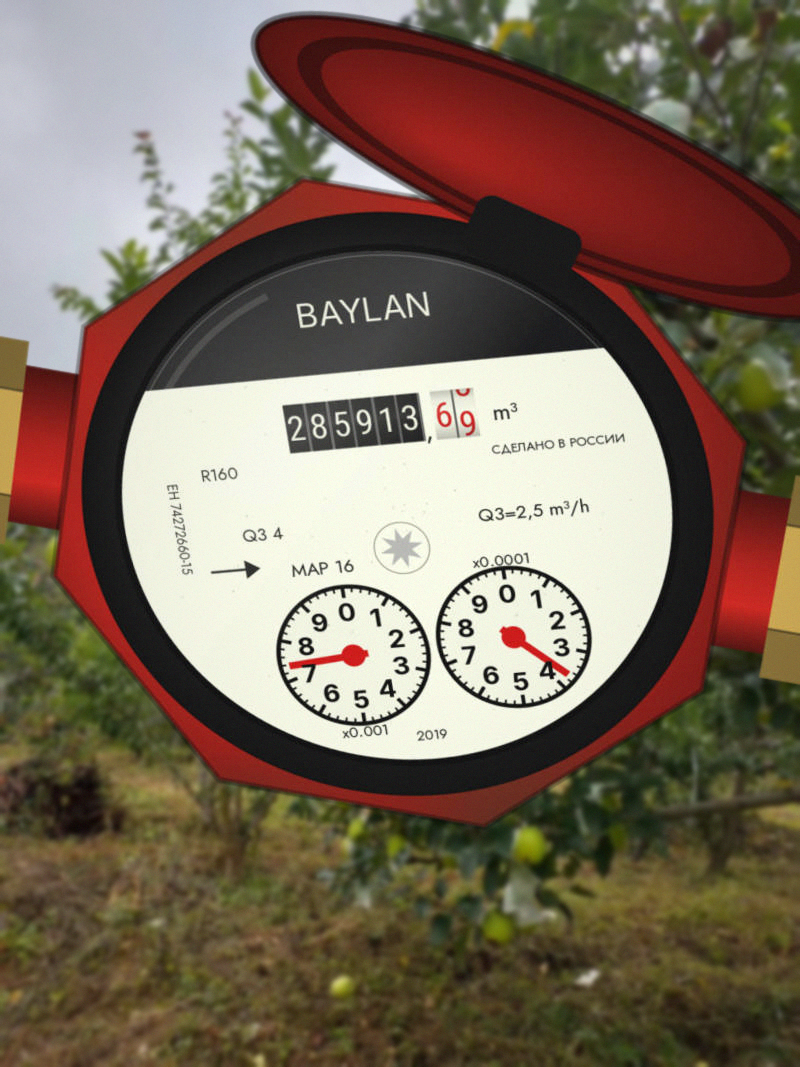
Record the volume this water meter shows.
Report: 285913.6873 m³
